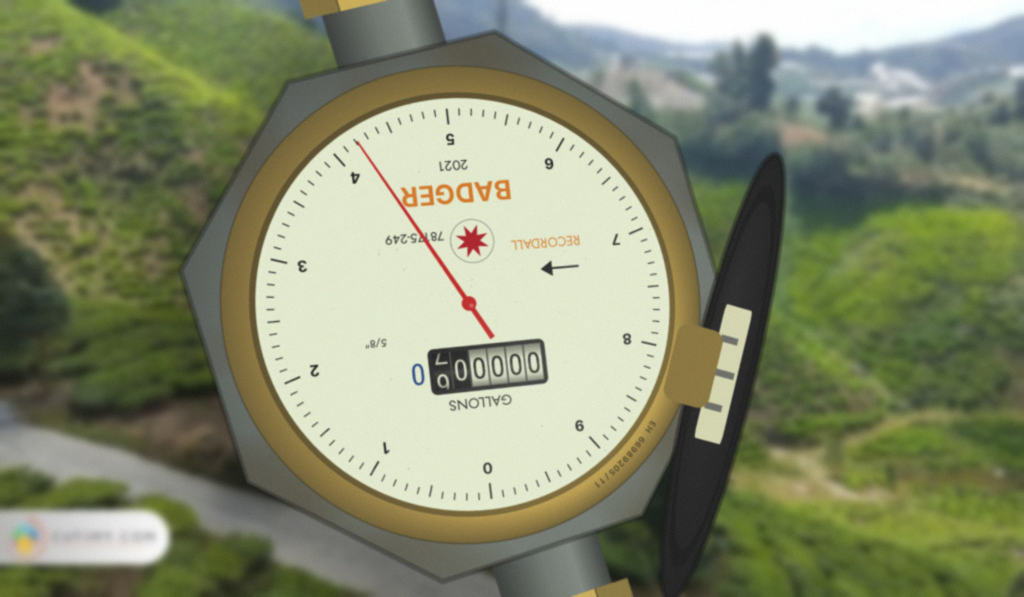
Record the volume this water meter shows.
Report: 64.2 gal
